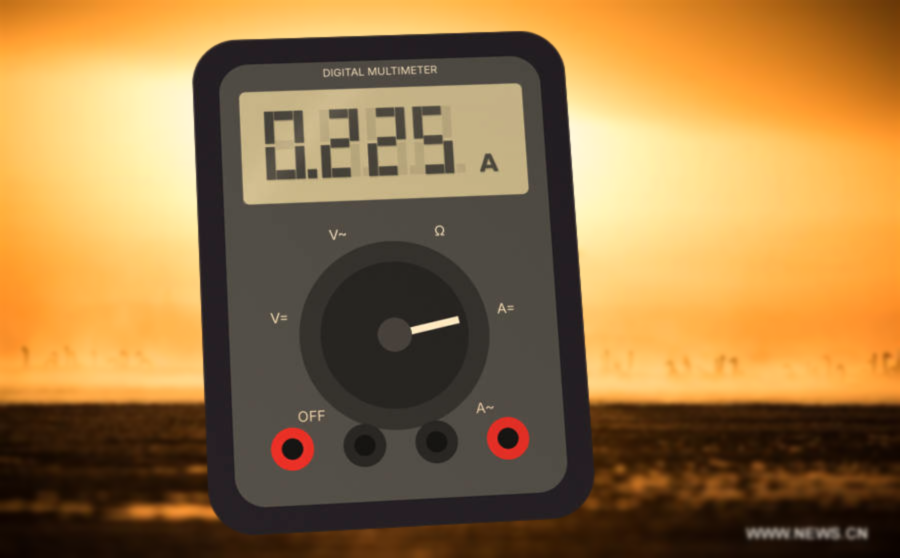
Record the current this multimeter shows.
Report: 0.225 A
